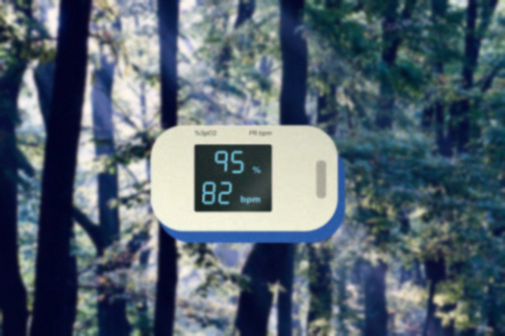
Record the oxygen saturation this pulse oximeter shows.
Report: 95 %
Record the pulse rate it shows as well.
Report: 82 bpm
